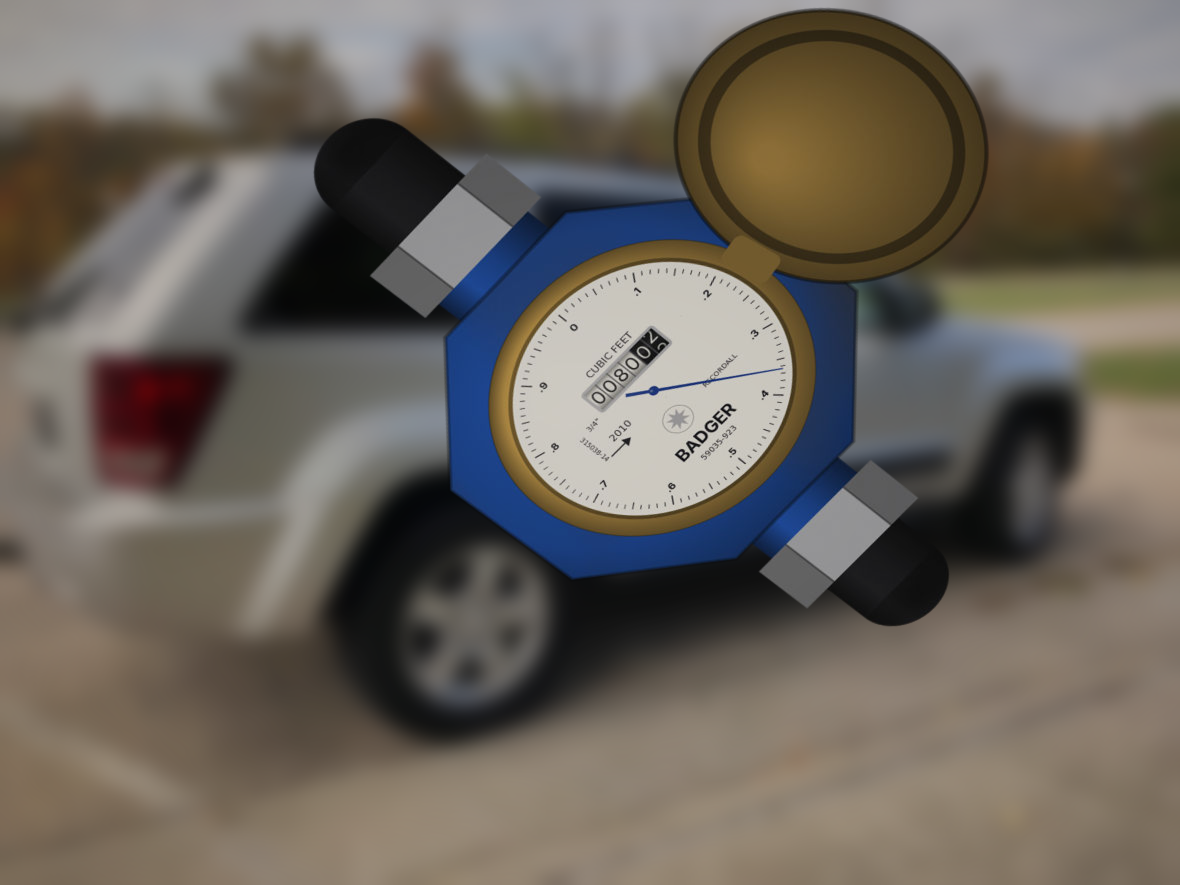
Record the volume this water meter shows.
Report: 8002.36 ft³
